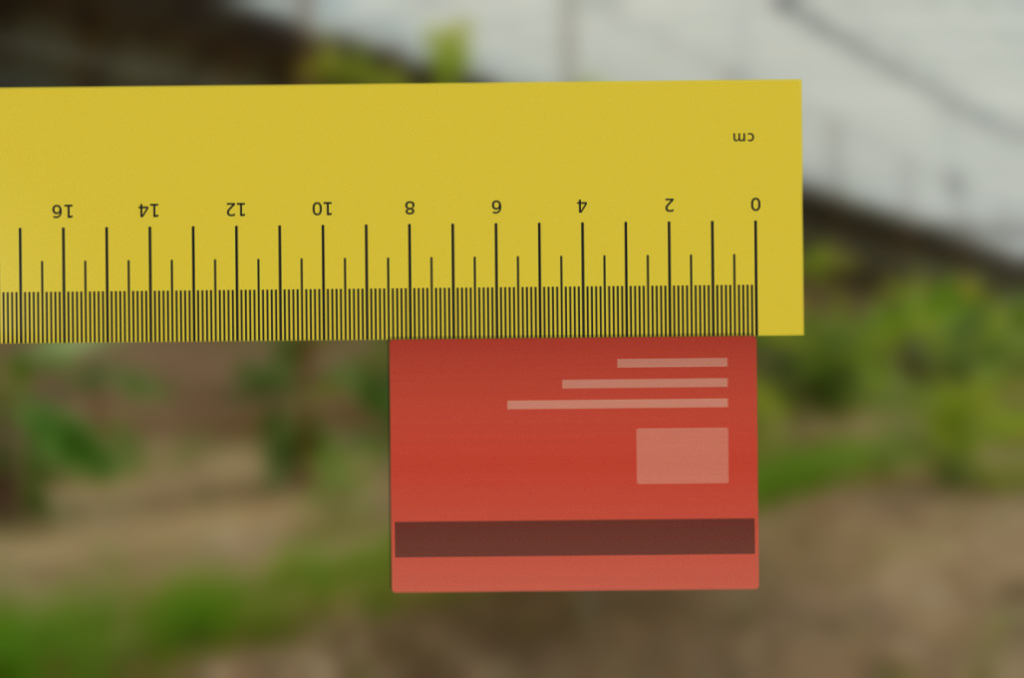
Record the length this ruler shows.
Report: 8.5 cm
